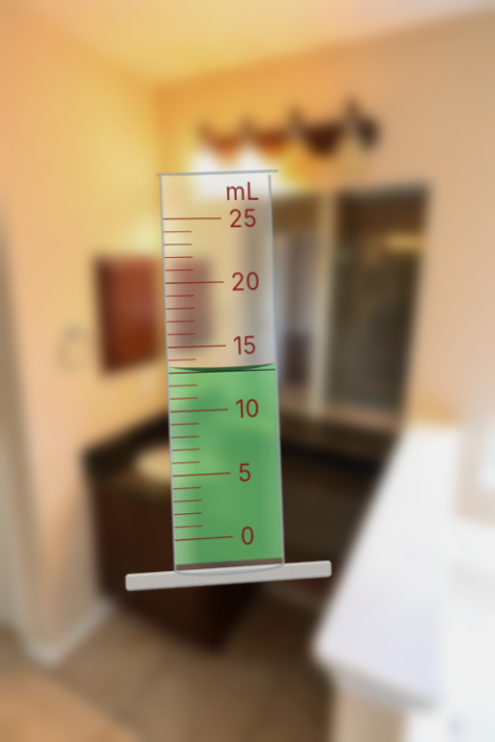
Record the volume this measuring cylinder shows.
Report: 13 mL
